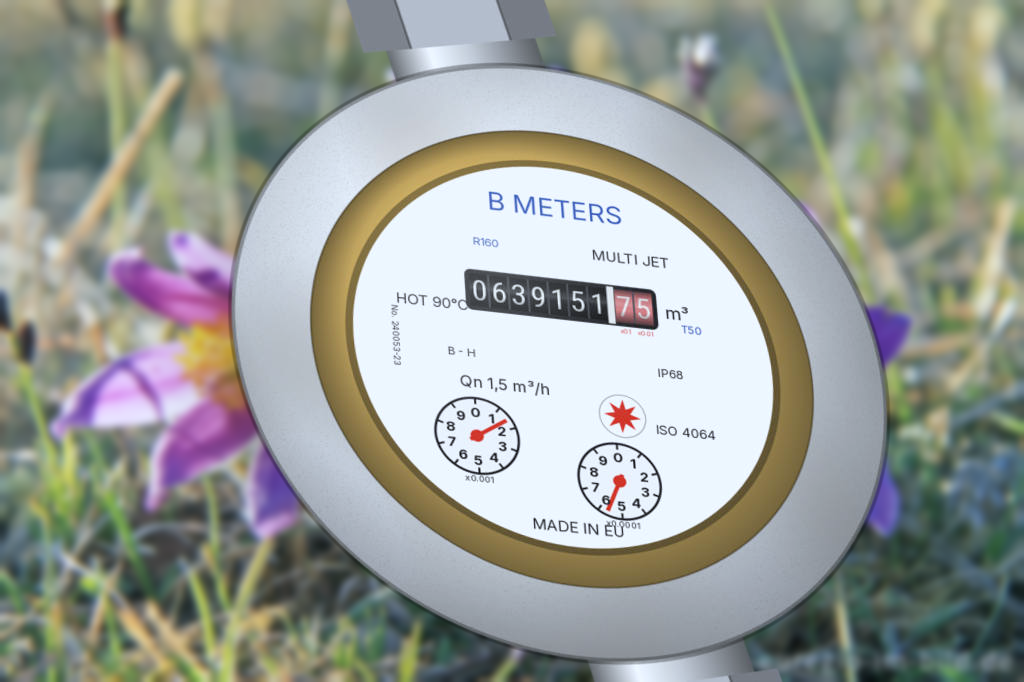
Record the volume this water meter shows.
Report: 639151.7515 m³
